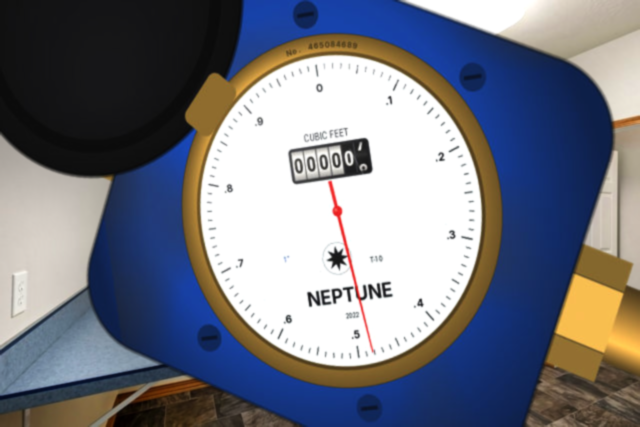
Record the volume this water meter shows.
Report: 7.48 ft³
